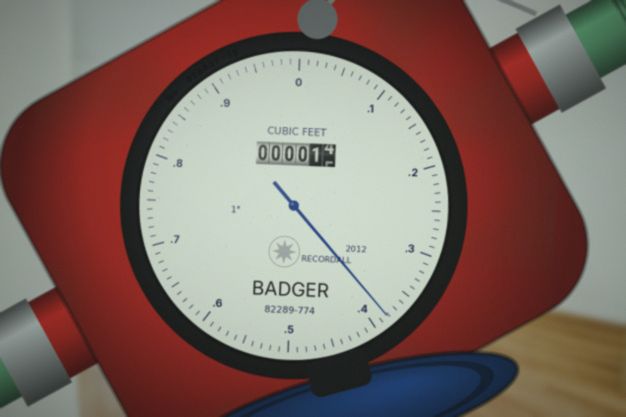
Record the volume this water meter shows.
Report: 14.38 ft³
